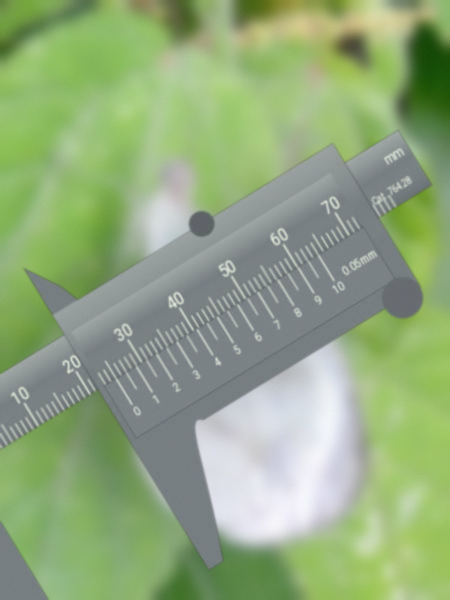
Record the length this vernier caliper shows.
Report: 25.0 mm
